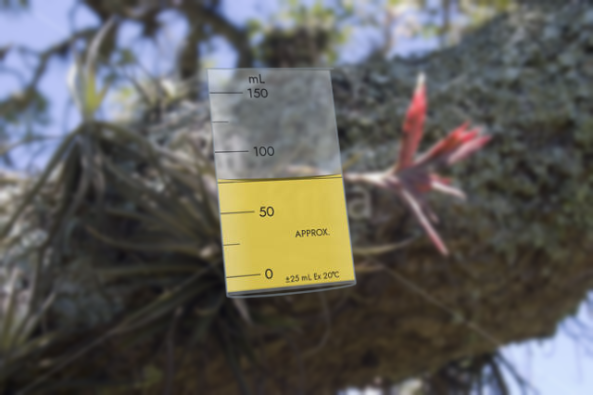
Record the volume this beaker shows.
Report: 75 mL
